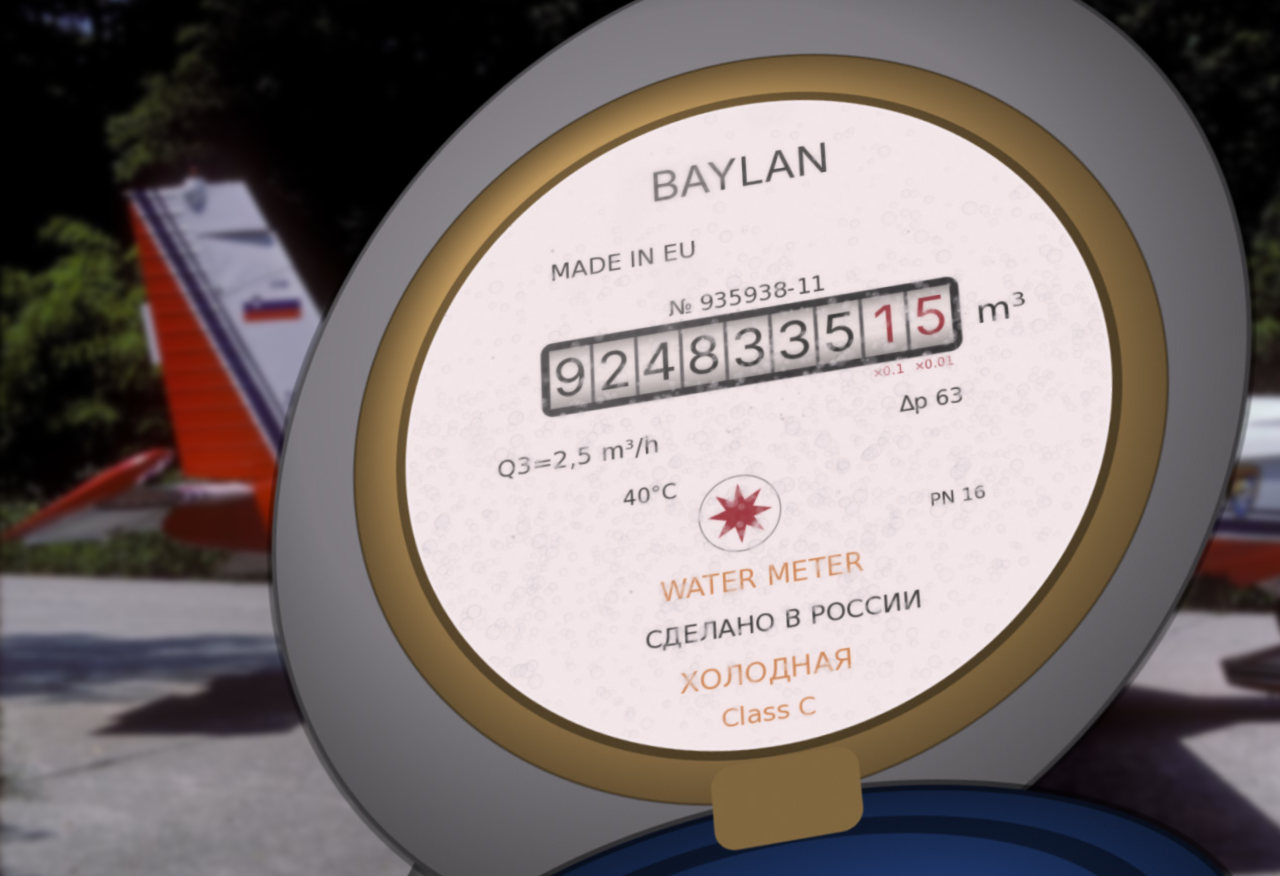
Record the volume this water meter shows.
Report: 9248335.15 m³
